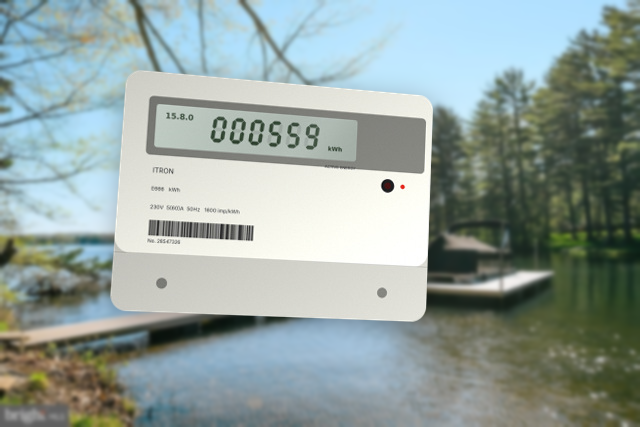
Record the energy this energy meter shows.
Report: 559 kWh
